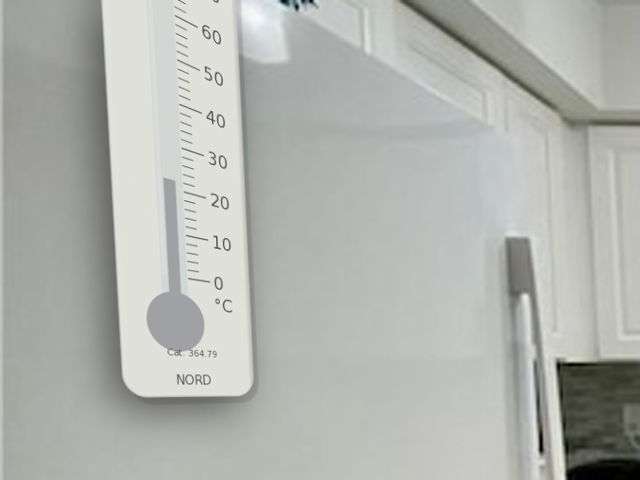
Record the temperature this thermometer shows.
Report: 22 °C
